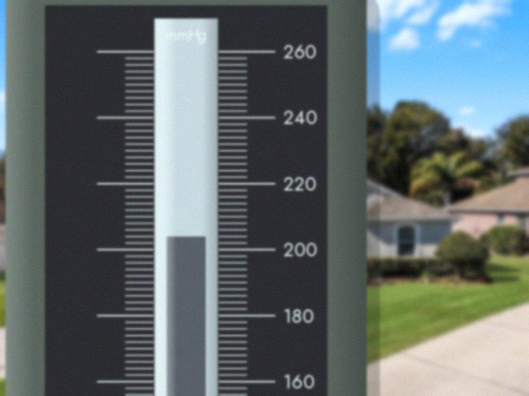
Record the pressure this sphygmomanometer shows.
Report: 204 mmHg
